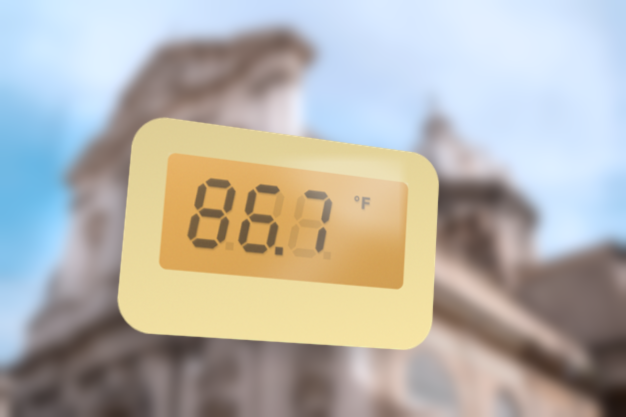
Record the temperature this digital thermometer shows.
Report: 86.7 °F
